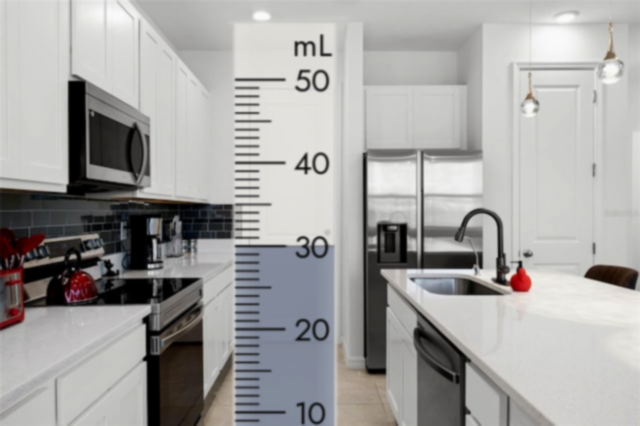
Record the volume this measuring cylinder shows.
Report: 30 mL
